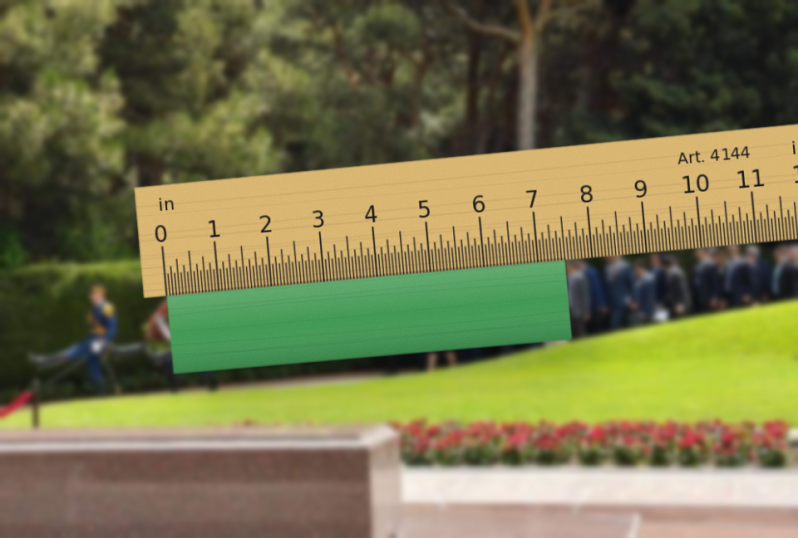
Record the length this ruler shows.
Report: 7.5 in
